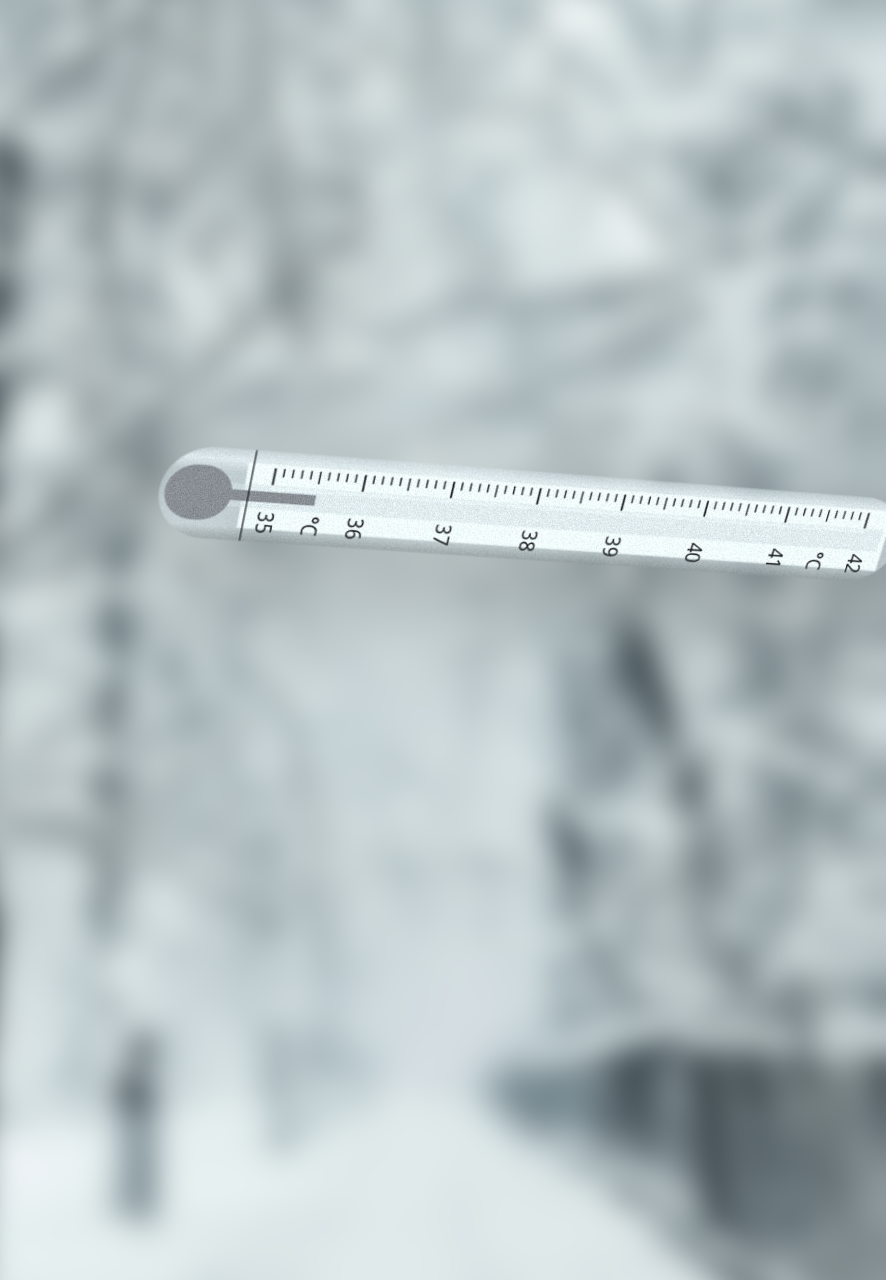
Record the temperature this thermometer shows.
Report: 35.5 °C
